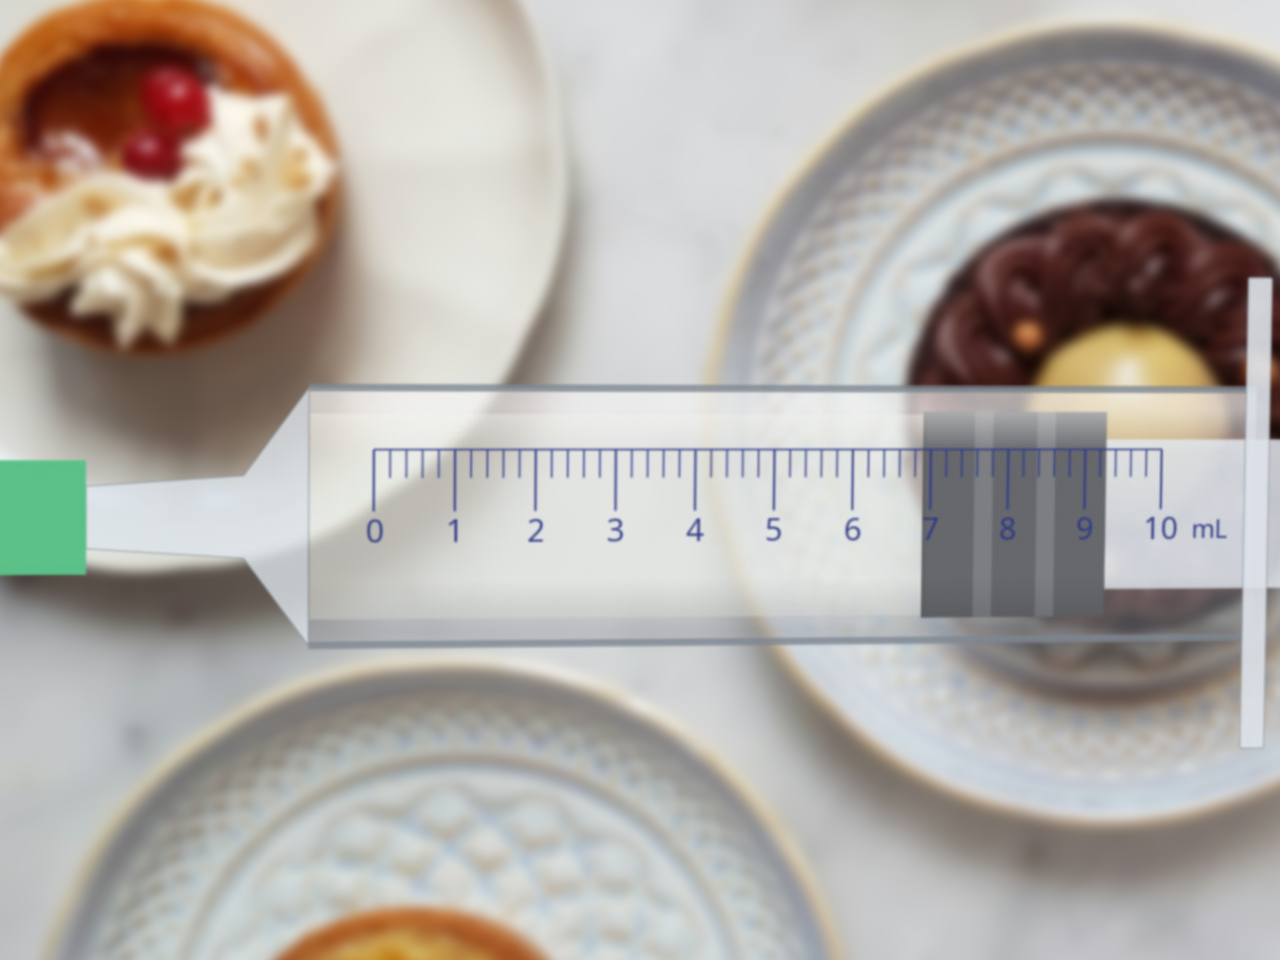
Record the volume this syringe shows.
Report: 6.9 mL
